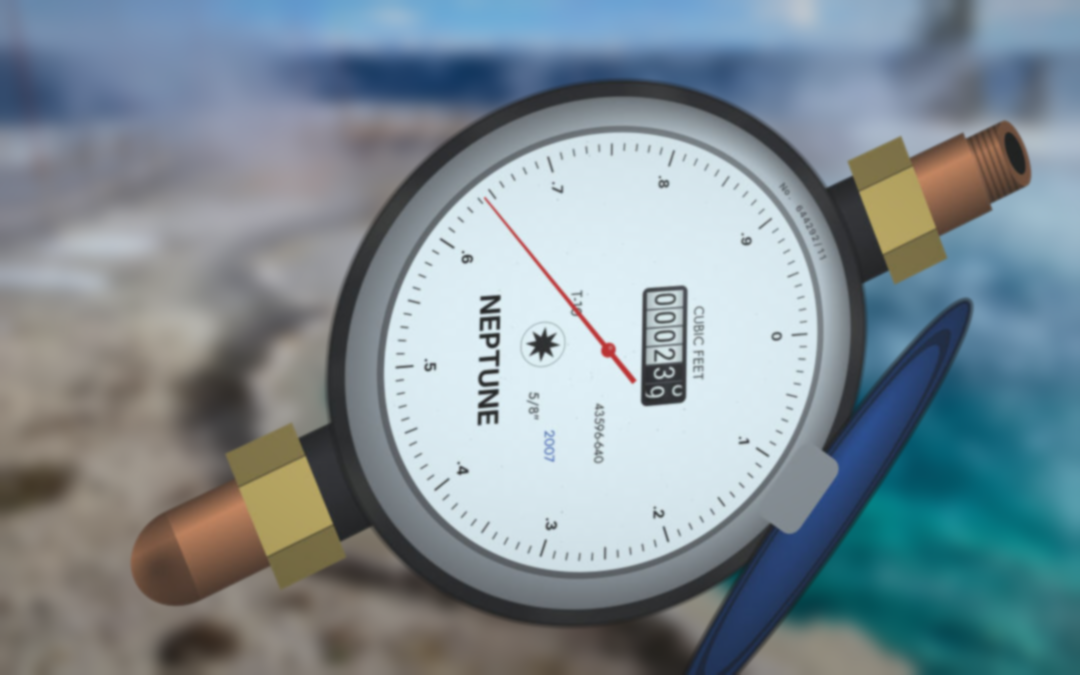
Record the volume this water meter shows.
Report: 238.64 ft³
